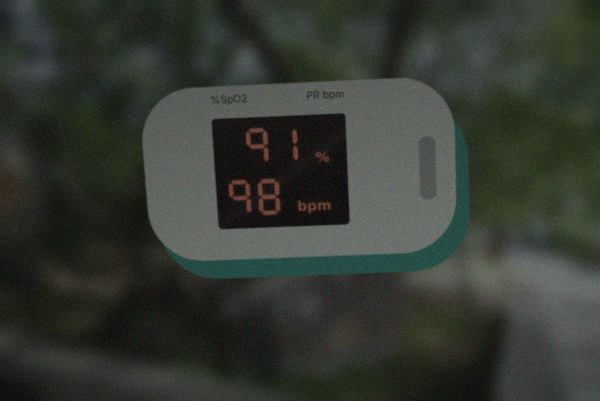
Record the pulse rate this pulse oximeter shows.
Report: 98 bpm
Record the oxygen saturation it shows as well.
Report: 91 %
